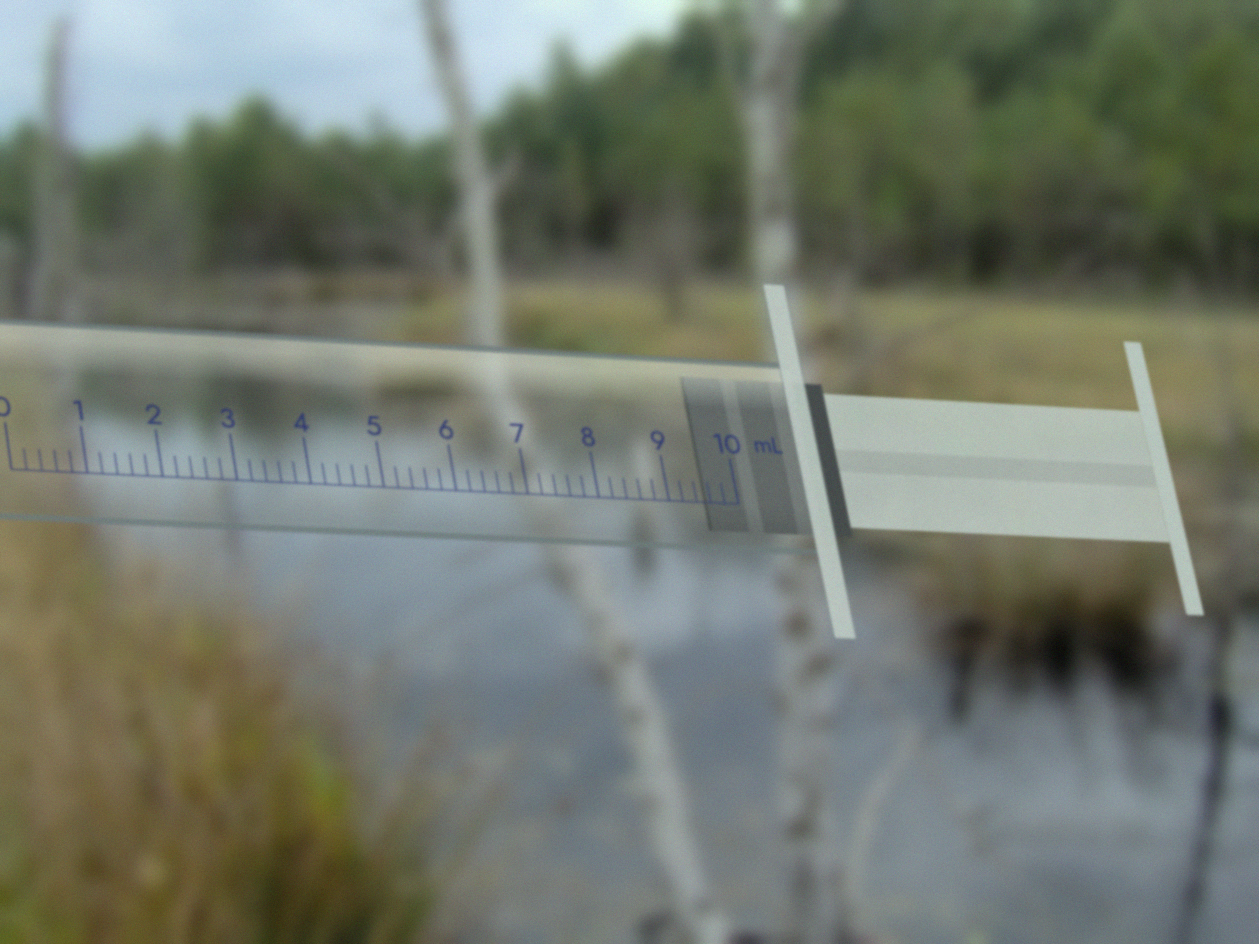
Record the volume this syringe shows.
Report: 9.5 mL
